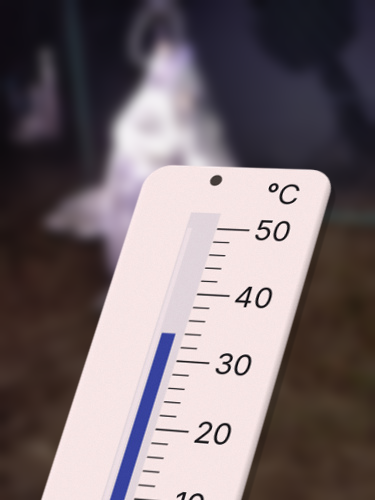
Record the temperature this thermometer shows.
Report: 34 °C
